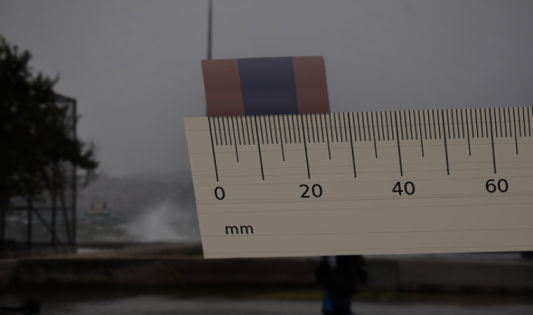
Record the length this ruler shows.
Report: 26 mm
